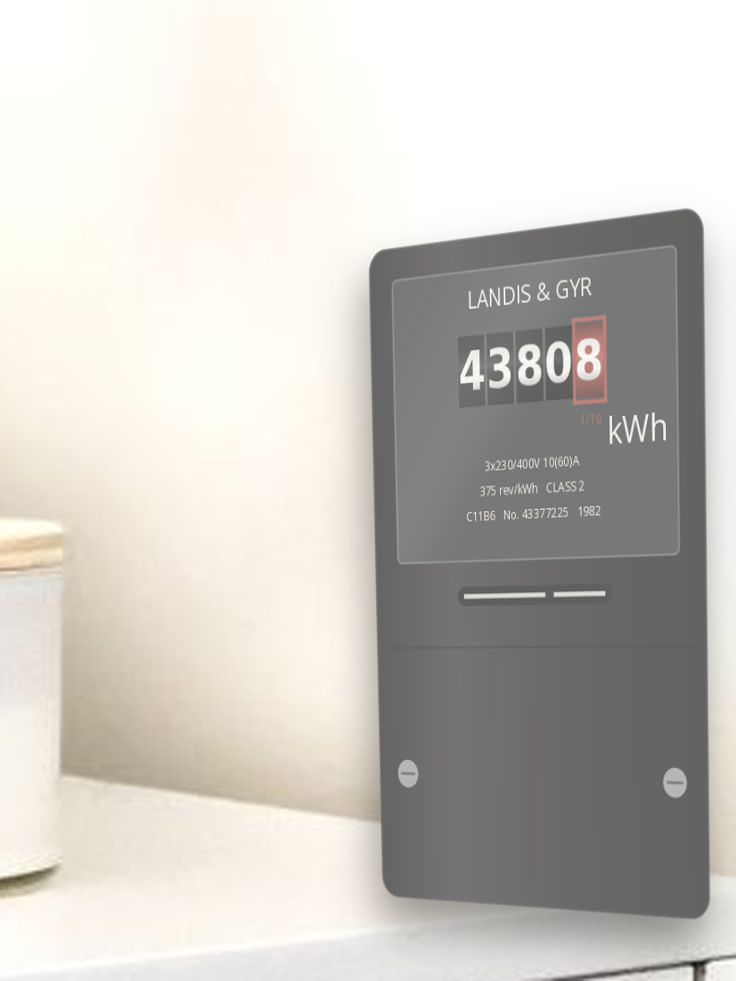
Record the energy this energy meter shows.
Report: 4380.8 kWh
